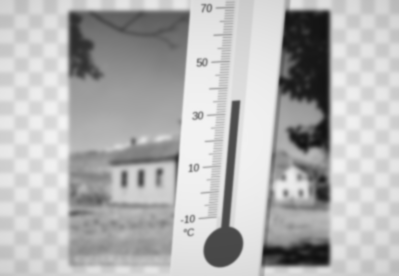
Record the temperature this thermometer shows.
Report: 35 °C
